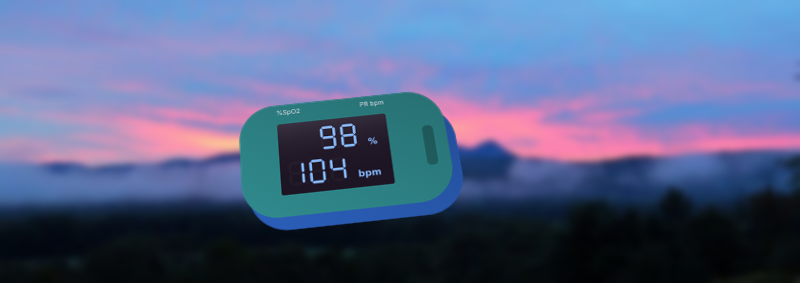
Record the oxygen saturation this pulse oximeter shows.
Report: 98 %
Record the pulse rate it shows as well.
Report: 104 bpm
